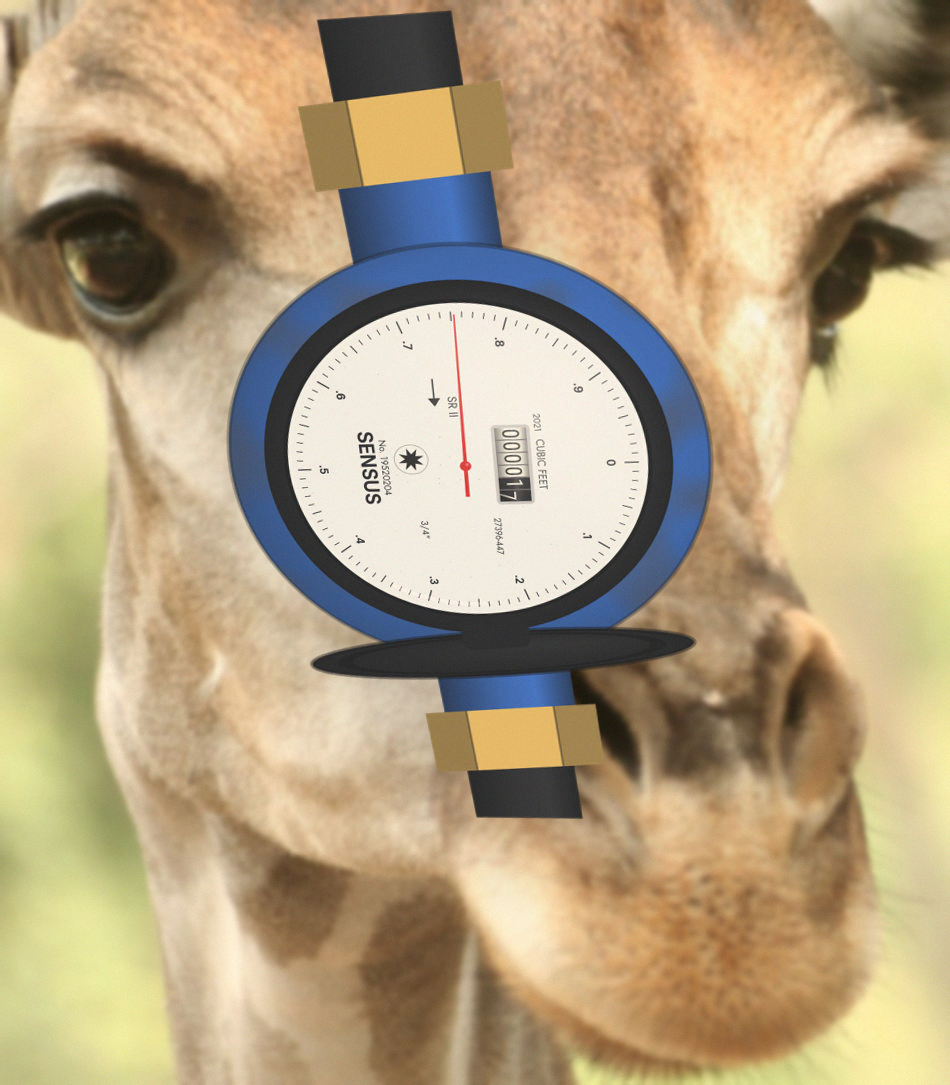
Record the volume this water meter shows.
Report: 16.75 ft³
